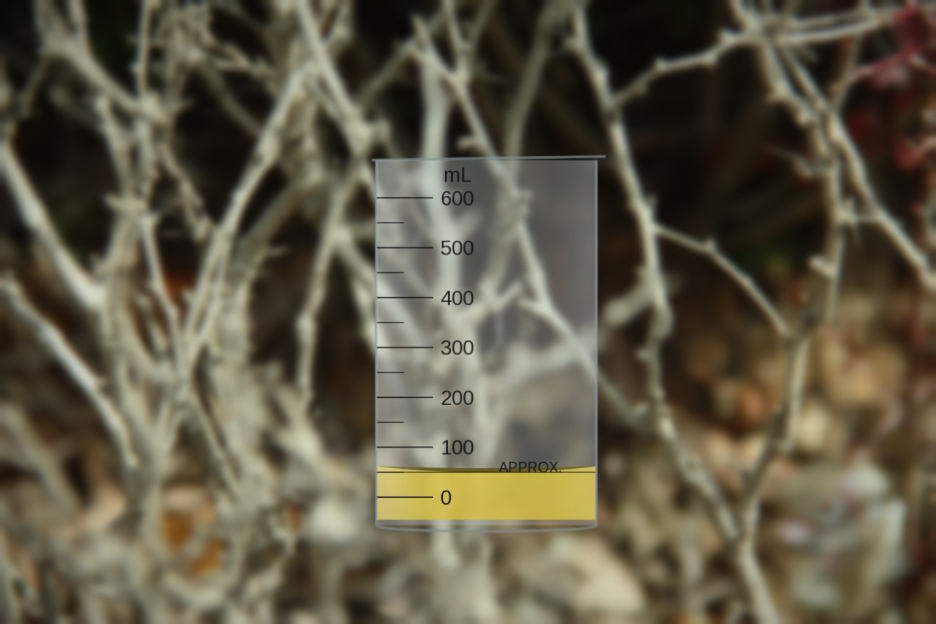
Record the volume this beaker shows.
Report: 50 mL
